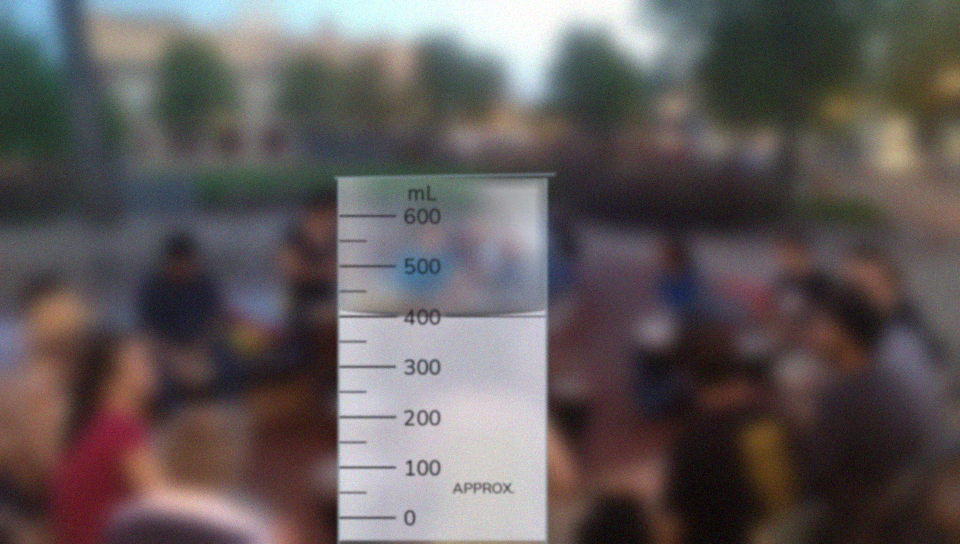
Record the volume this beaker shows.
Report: 400 mL
